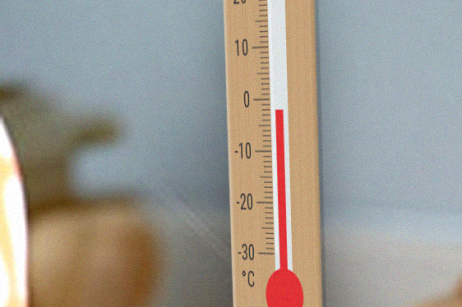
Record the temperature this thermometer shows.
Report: -2 °C
